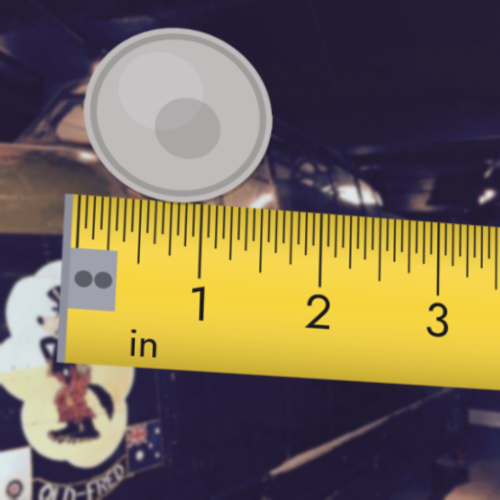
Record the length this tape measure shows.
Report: 1.5625 in
